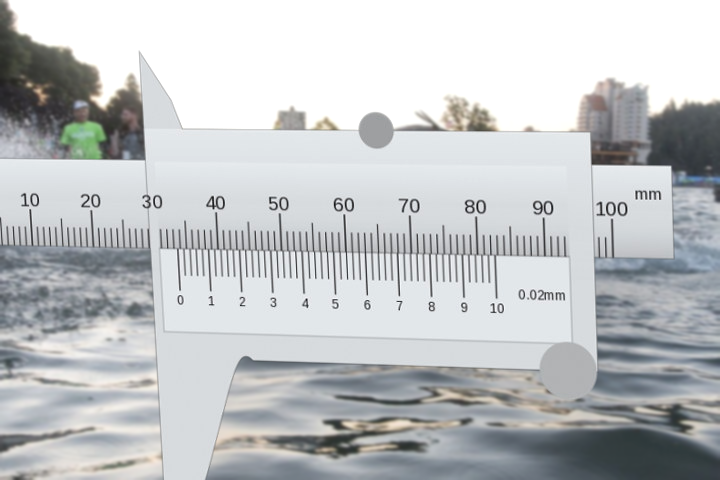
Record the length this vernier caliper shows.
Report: 33.6 mm
